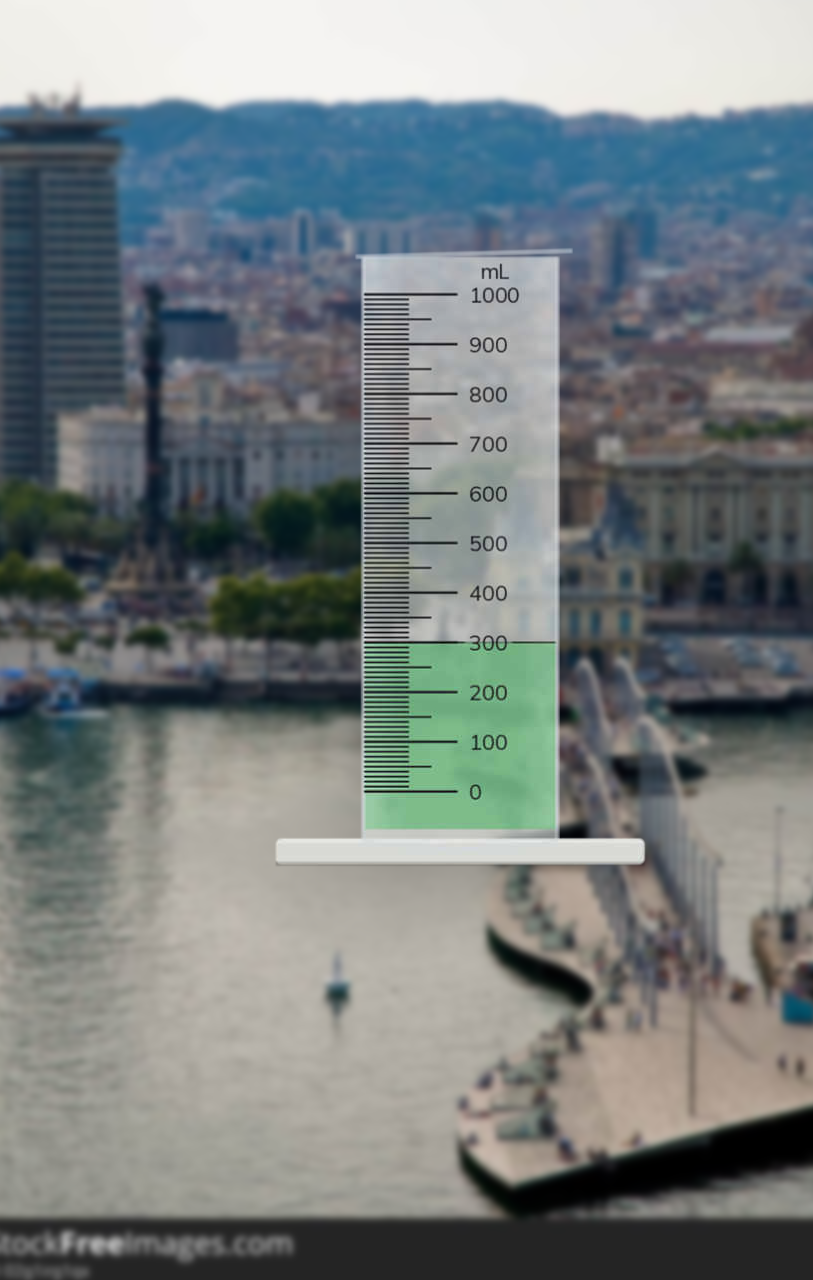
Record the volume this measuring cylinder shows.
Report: 300 mL
